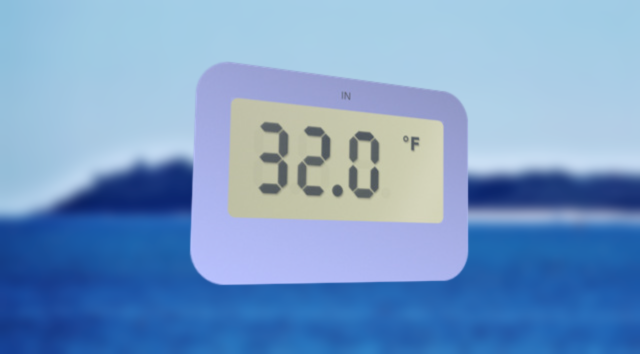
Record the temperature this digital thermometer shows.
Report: 32.0 °F
